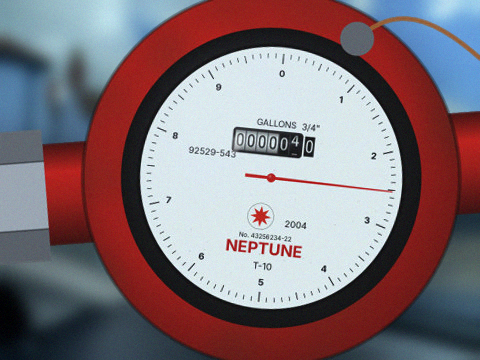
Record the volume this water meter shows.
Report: 42.5 gal
